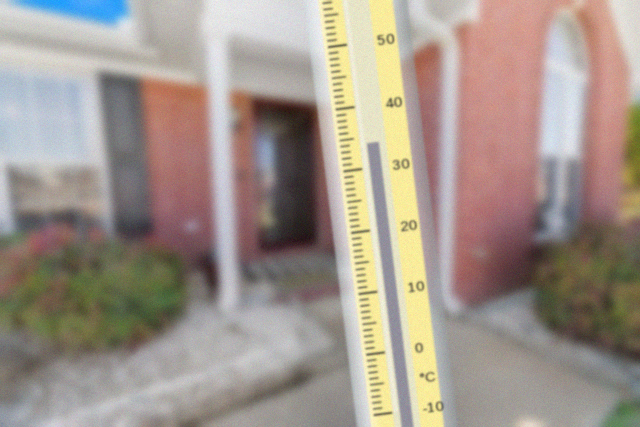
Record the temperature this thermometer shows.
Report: 34 °C
